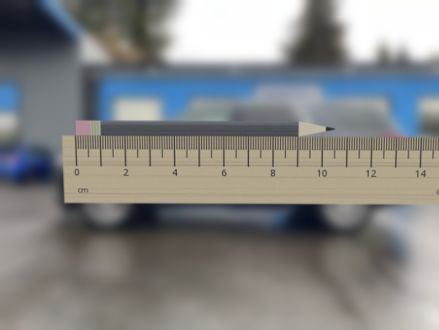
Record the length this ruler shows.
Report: 10.5 cm
